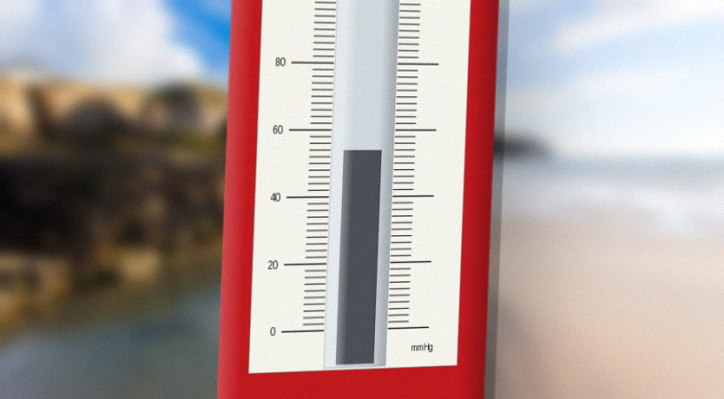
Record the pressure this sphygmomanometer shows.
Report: 54 mmHg
